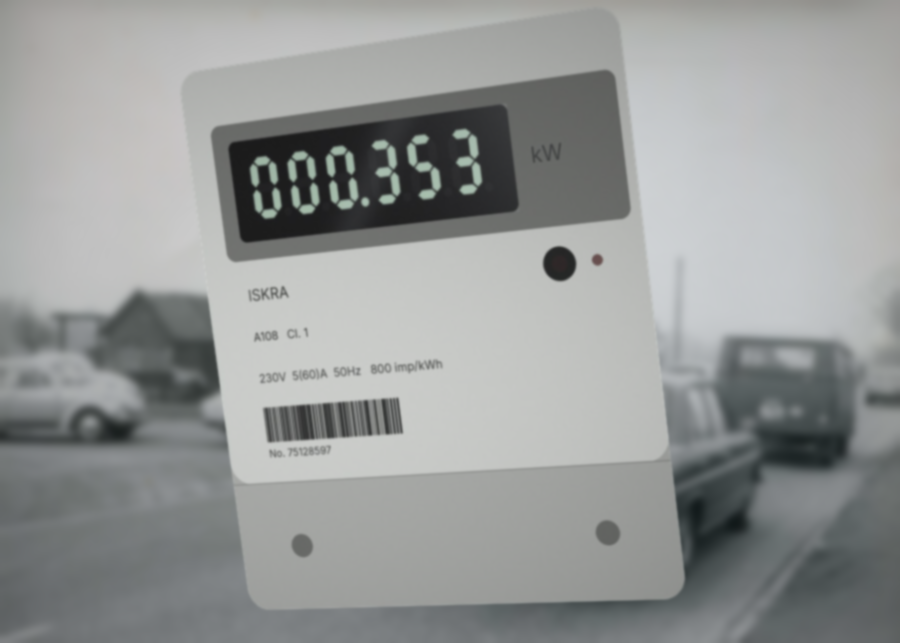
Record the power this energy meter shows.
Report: 0.353 kW
